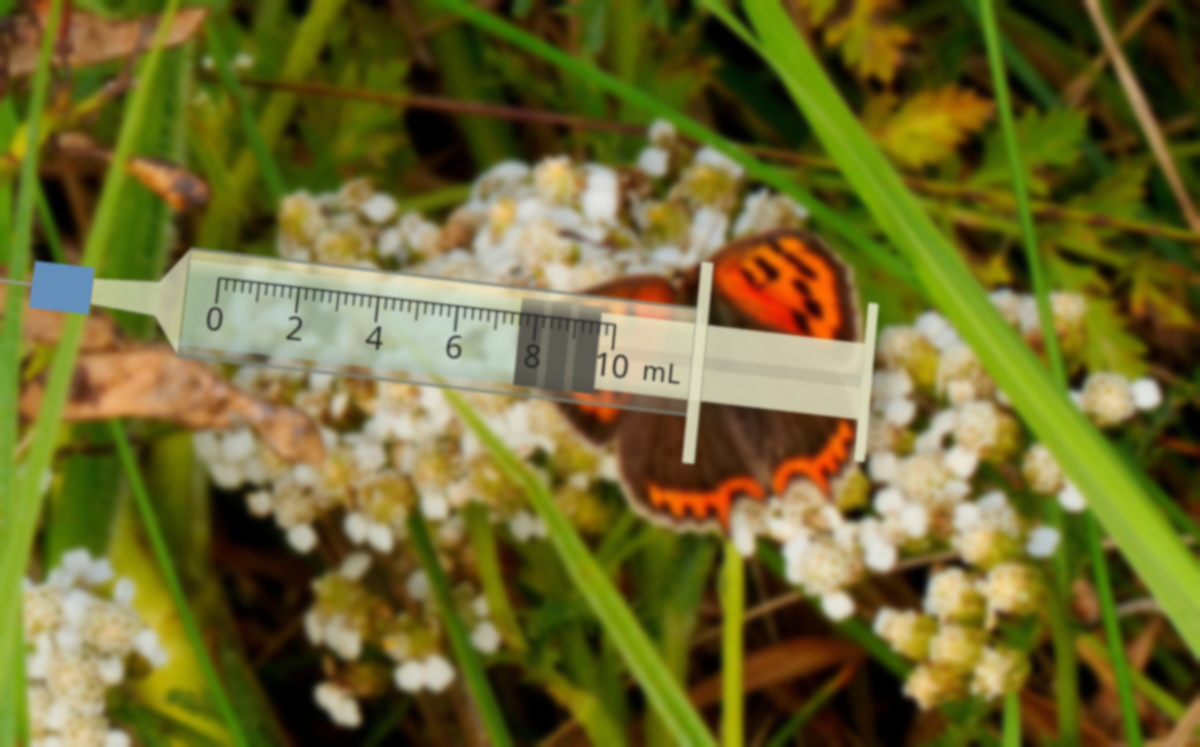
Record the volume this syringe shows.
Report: 7.6 mL
